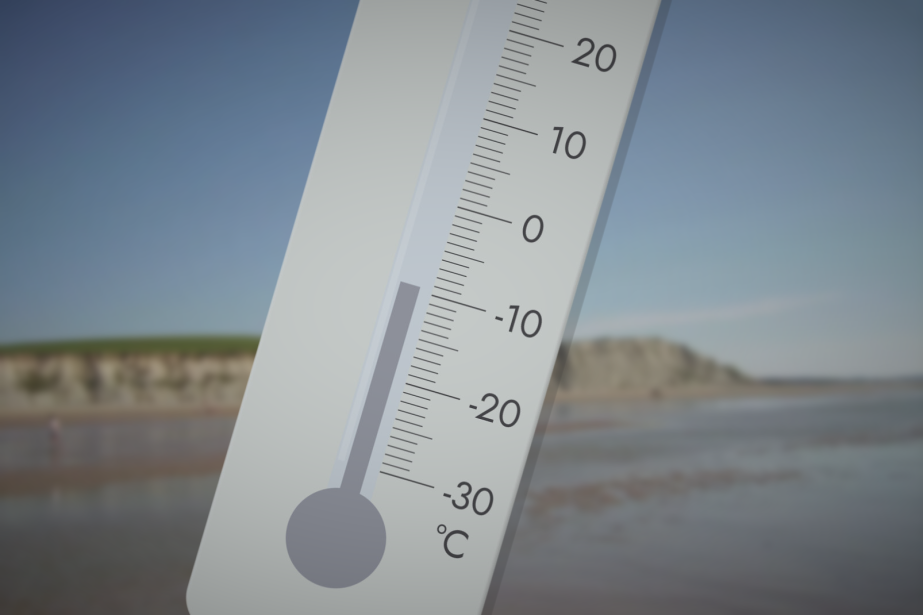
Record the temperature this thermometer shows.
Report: -9.5 °C
